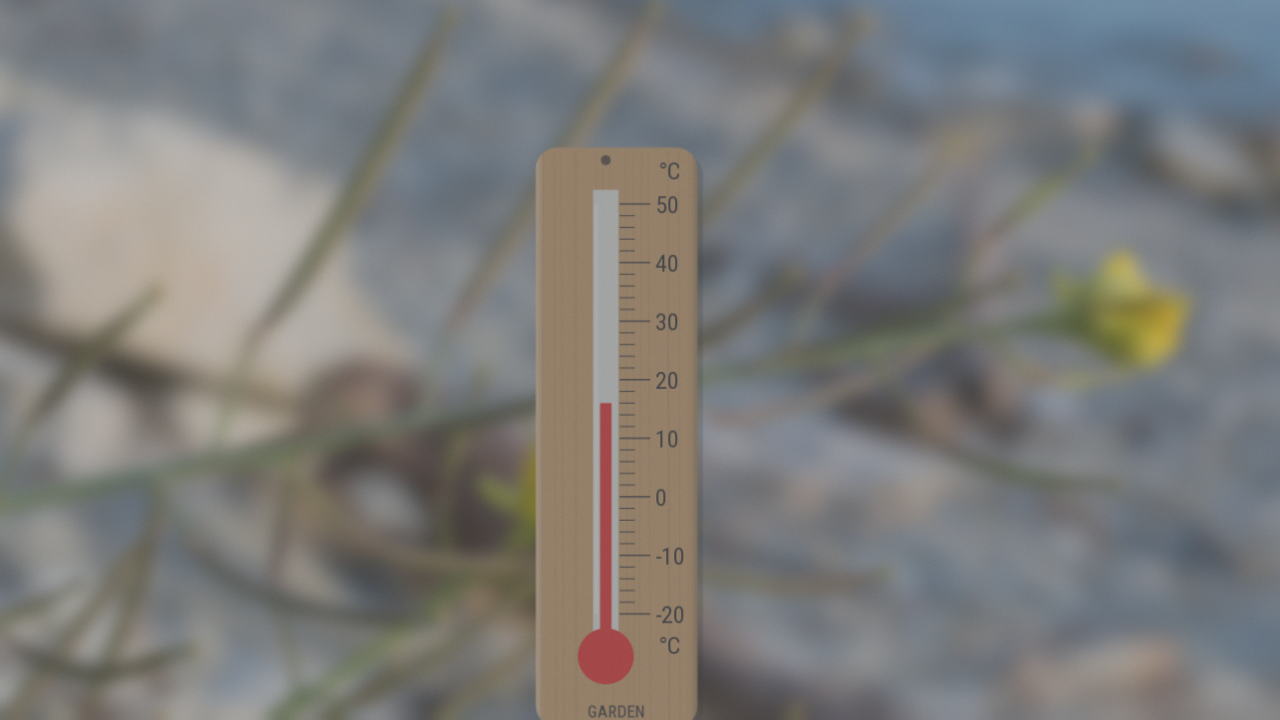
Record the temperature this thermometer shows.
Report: 16 °C
